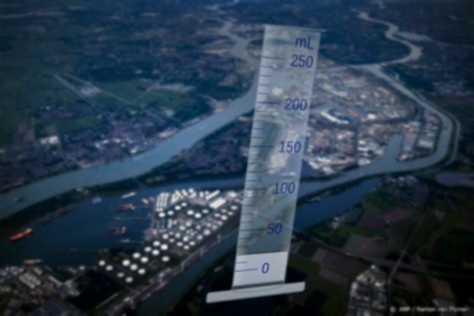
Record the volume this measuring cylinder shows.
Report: 20 mL
